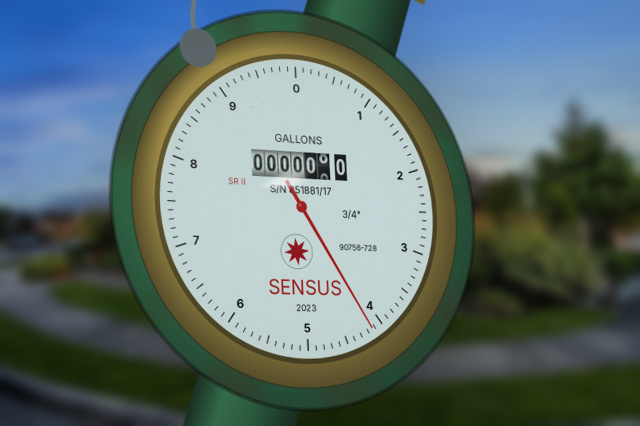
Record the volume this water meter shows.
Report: 84.1 gal
